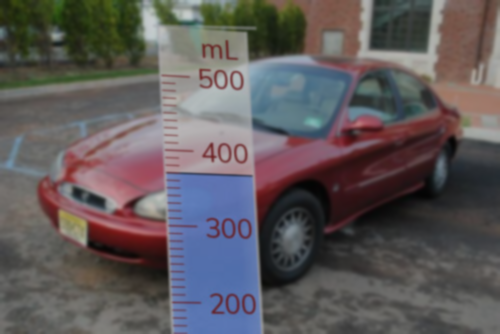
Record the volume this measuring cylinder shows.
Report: 370 mL
